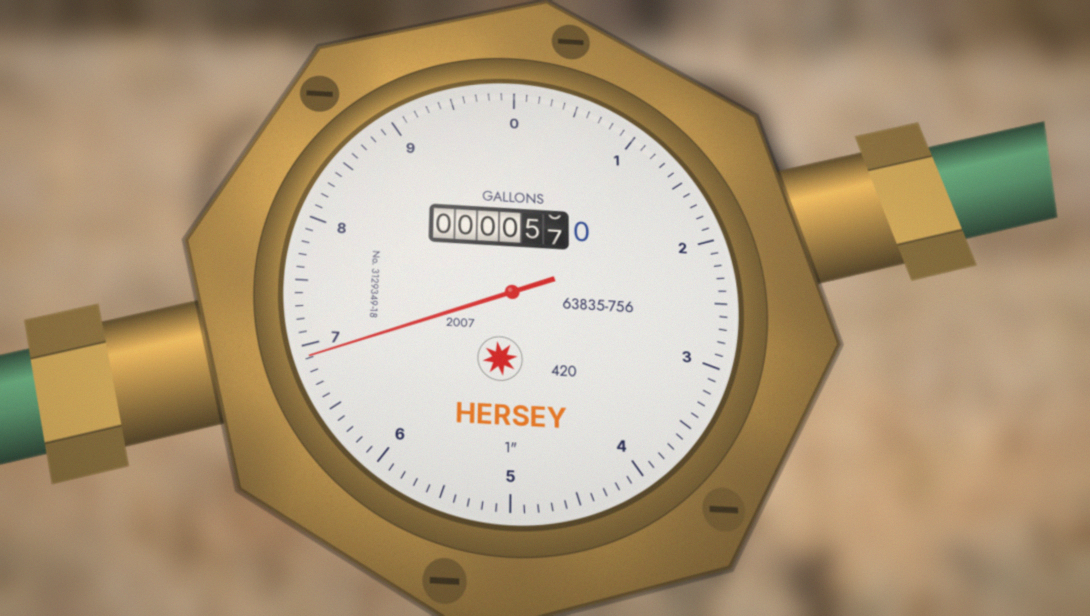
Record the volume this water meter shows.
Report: 566.9 gal
